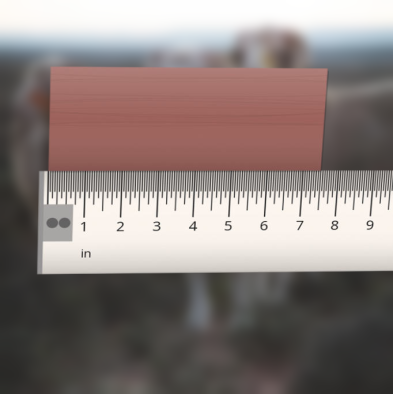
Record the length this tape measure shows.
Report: 7.5 in
